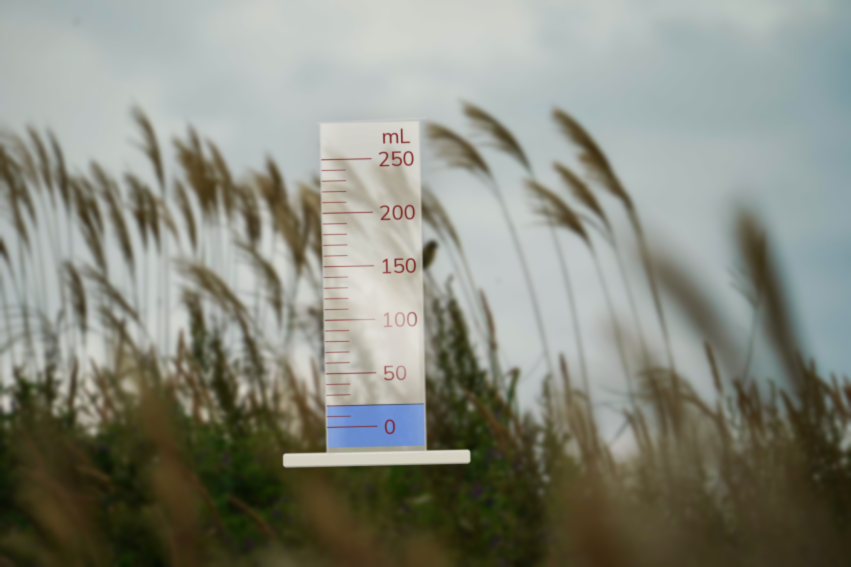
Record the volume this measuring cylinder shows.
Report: 20 mL
